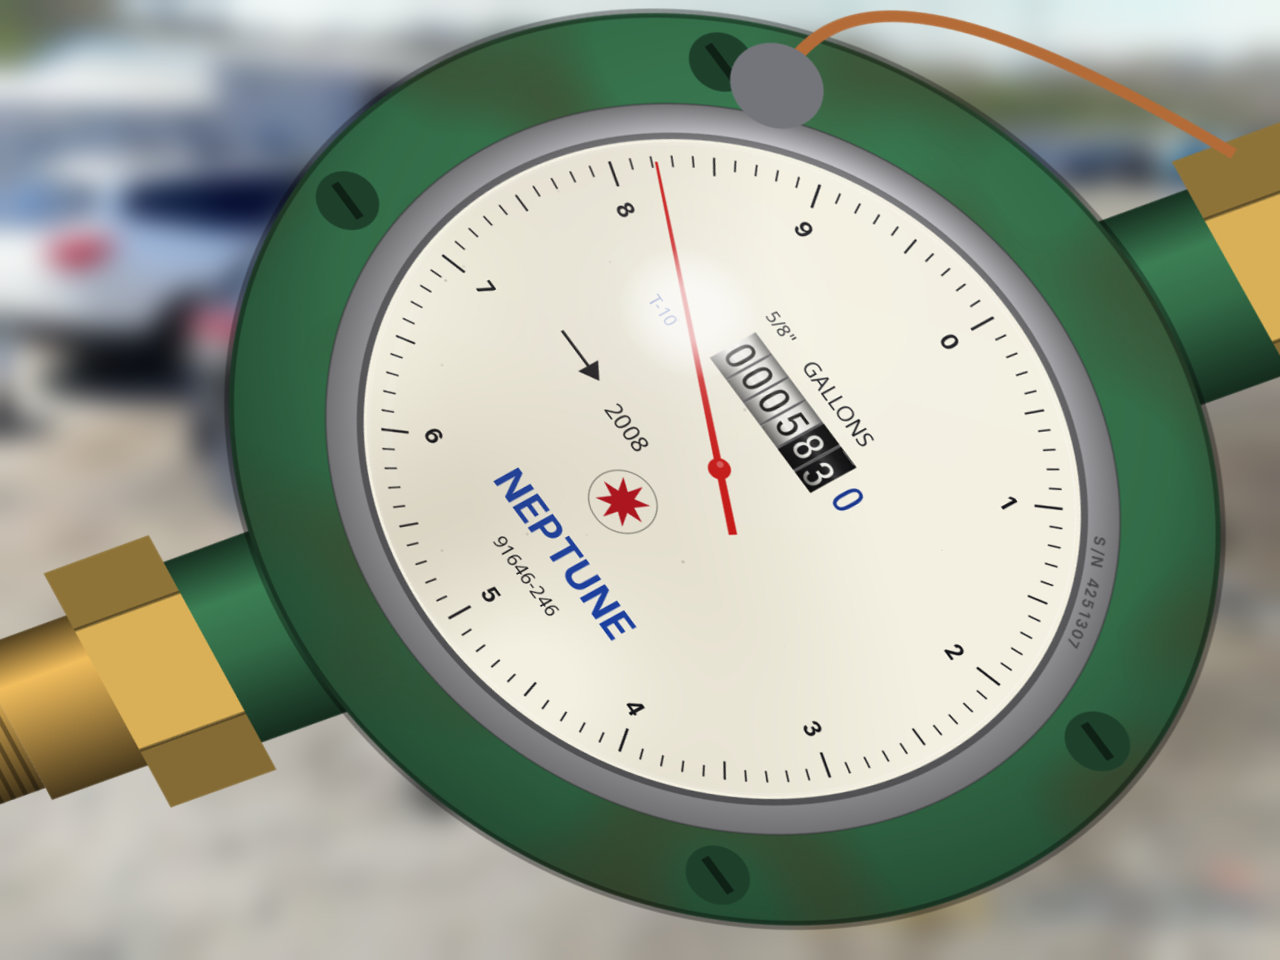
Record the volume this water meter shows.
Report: 5828.2 gal
